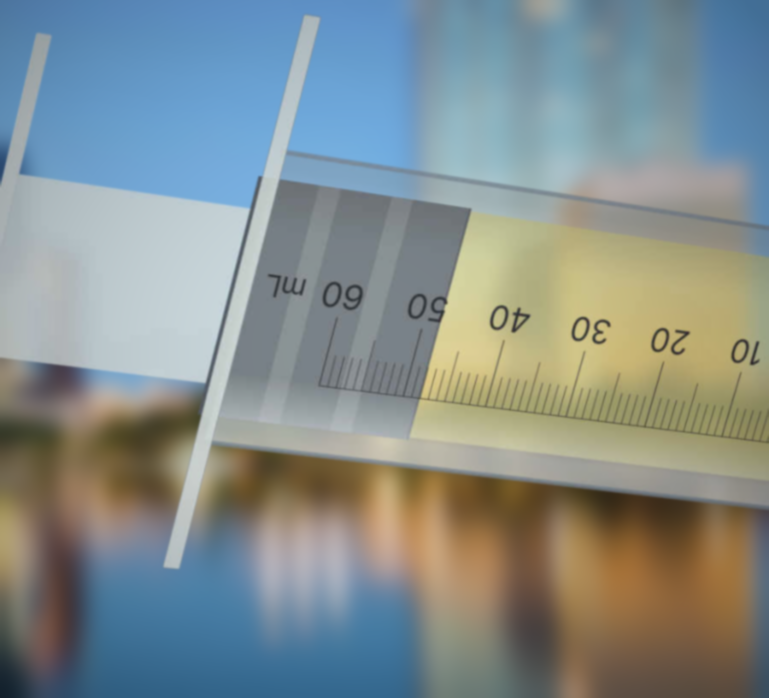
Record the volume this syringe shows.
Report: 48 mL
